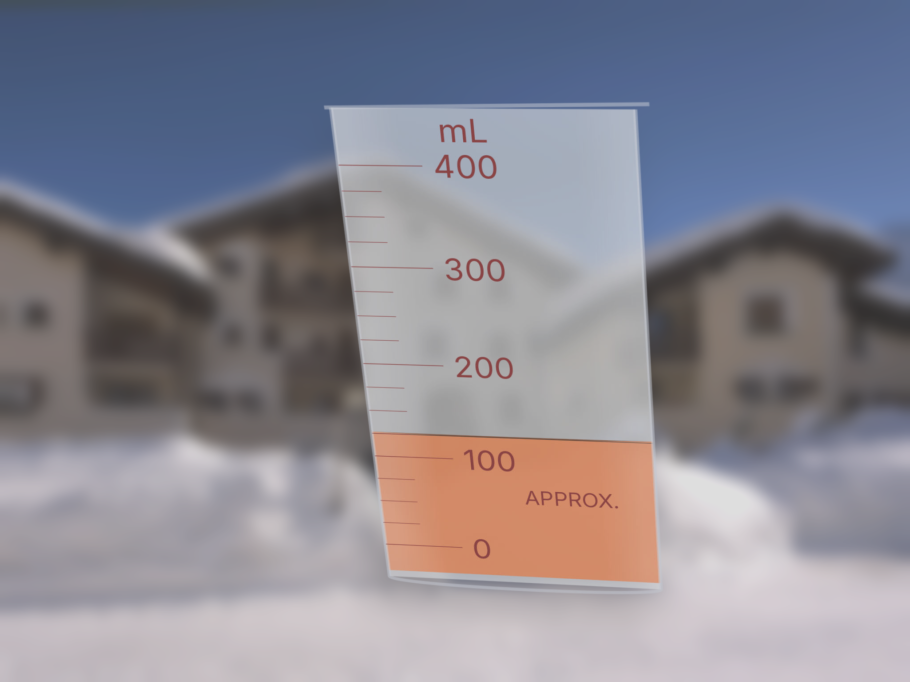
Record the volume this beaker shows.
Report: 125 mL
